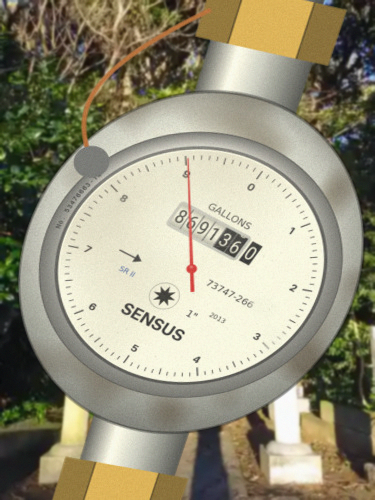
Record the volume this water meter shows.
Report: 8691359.0 gal
